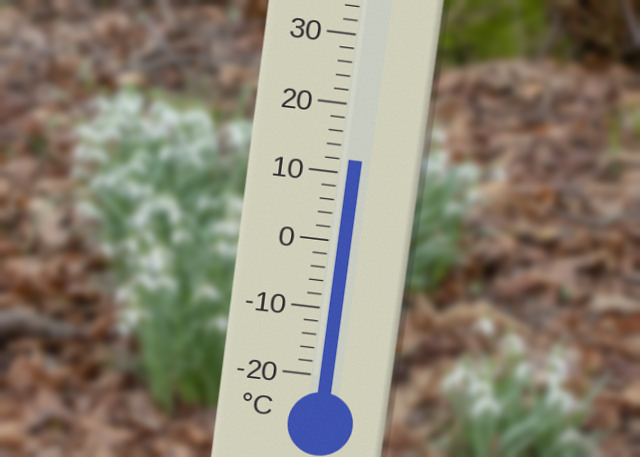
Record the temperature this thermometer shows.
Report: 12 °C
